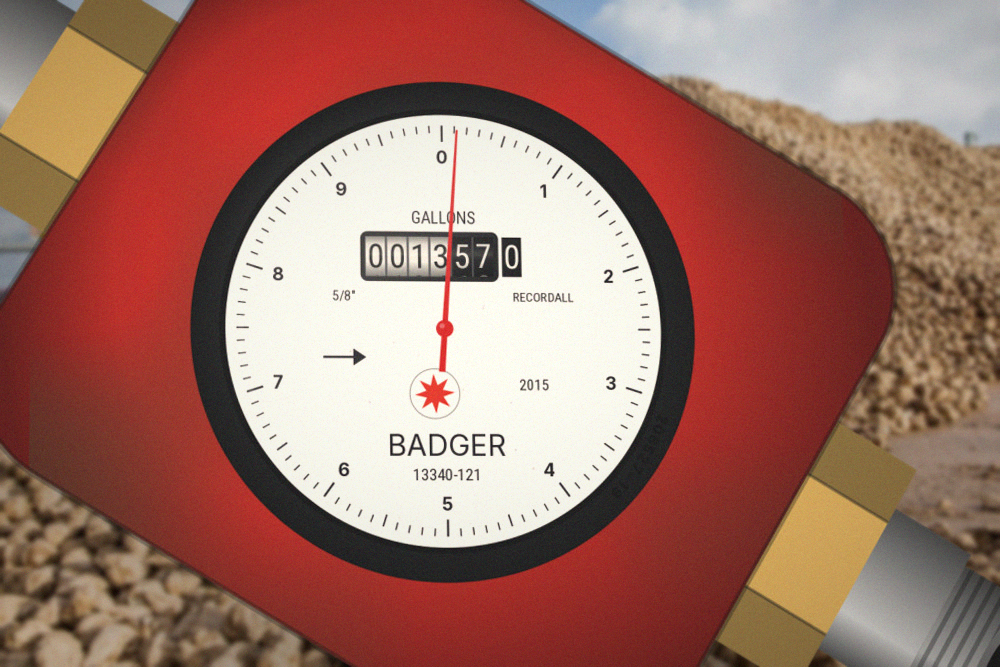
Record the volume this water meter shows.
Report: 13570.1 gal
